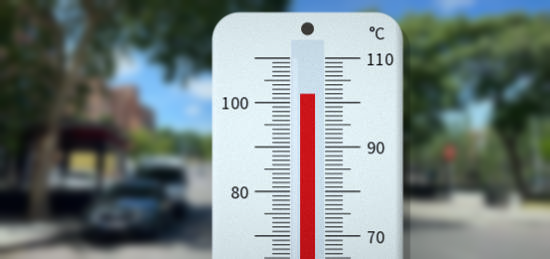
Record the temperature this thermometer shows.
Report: 102 °C
